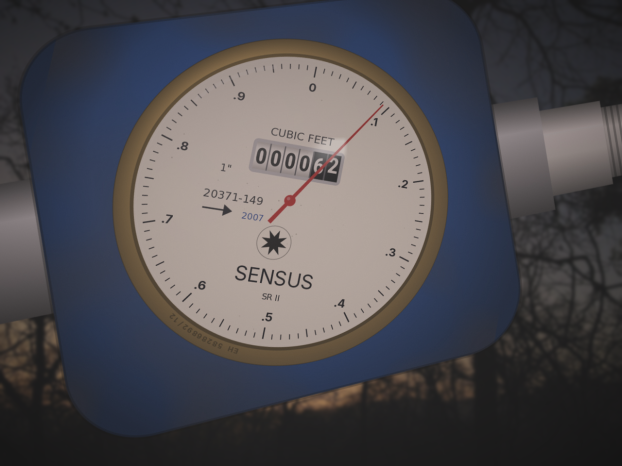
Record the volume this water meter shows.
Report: 62.09 ft³
